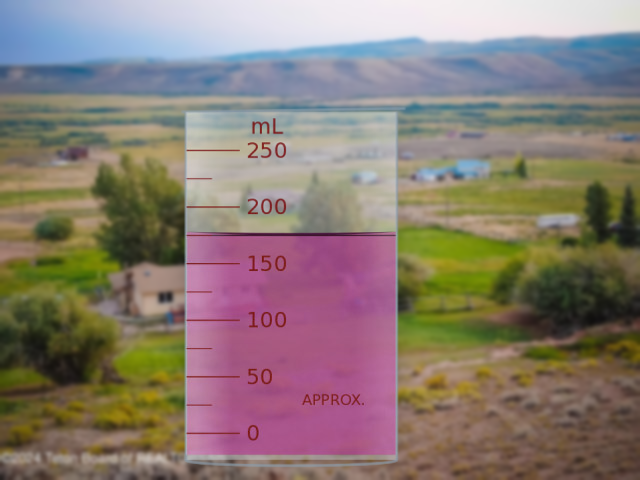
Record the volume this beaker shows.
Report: 175 mL
